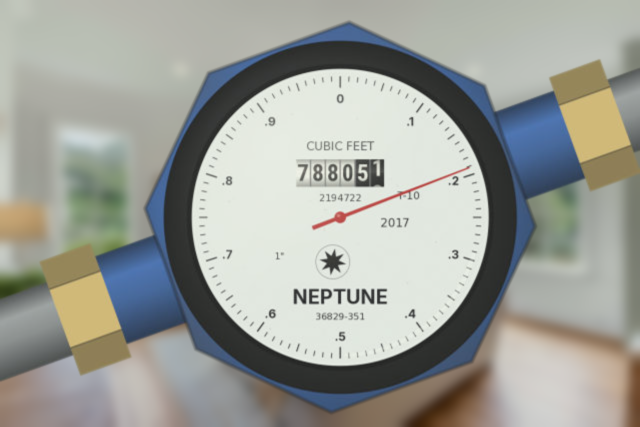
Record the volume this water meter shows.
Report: 788051.19 ft³
